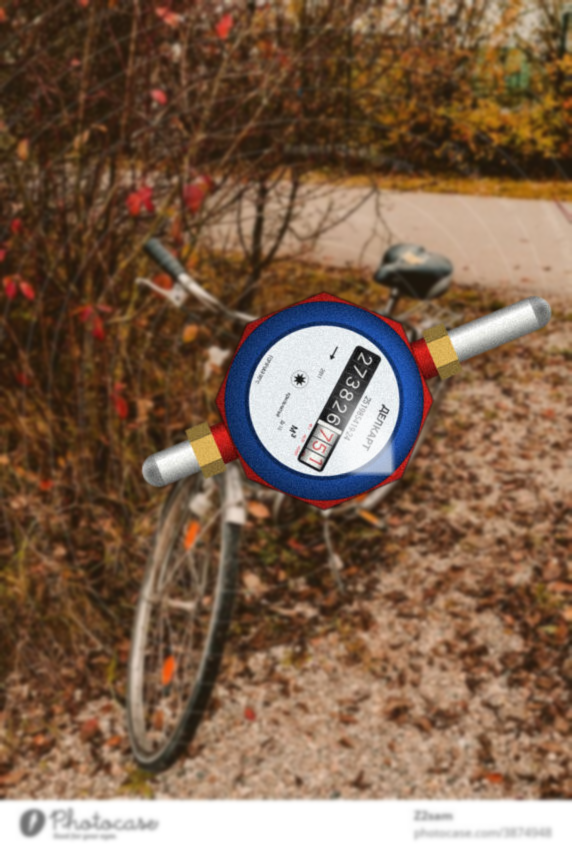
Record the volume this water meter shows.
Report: 273826.751 m³
